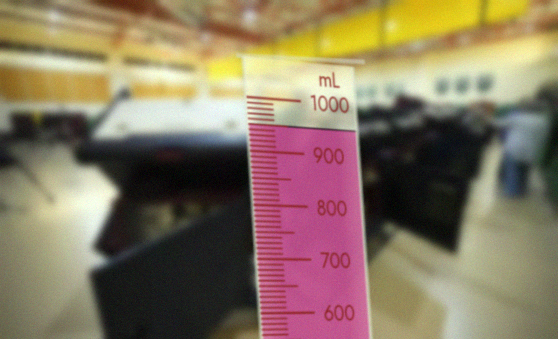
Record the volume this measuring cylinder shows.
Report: 950 mL
